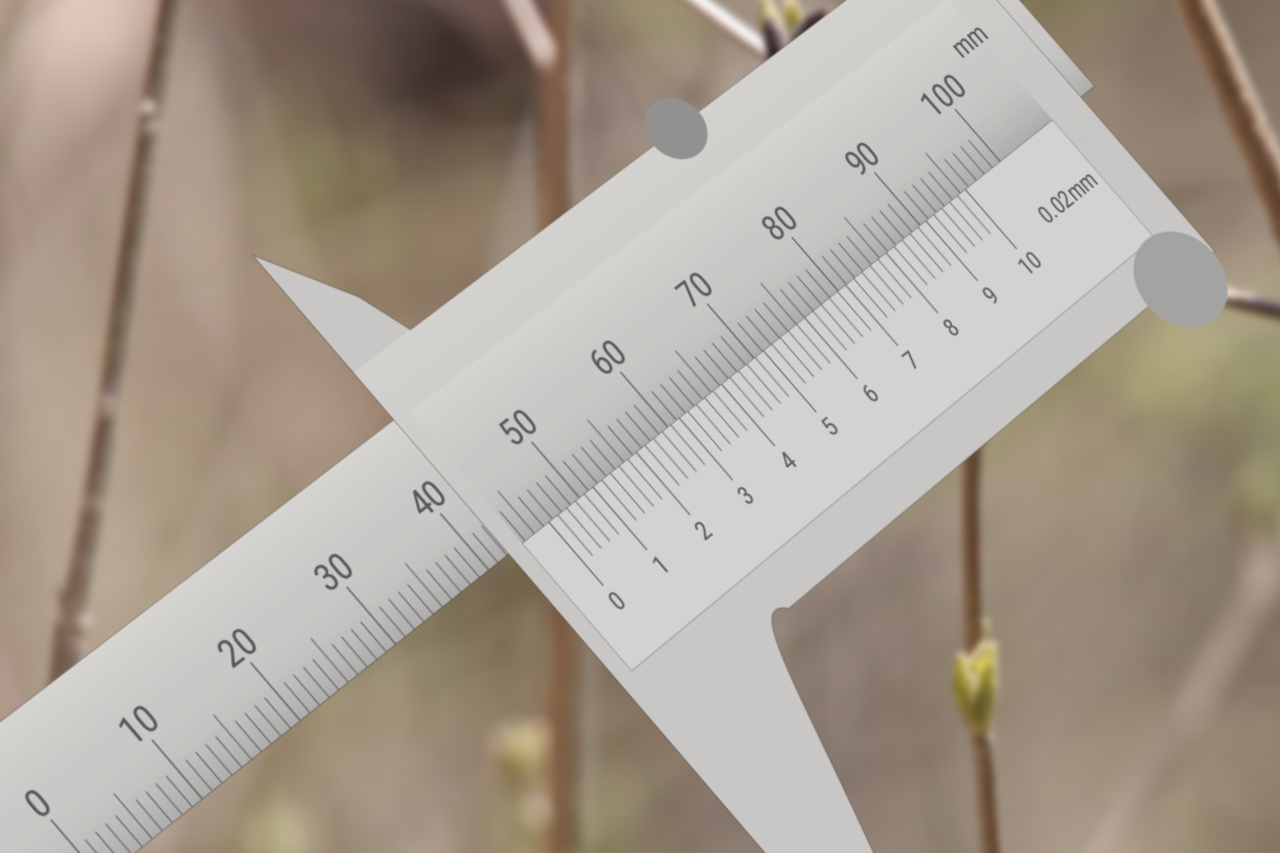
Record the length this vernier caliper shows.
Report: 46.6 mm
